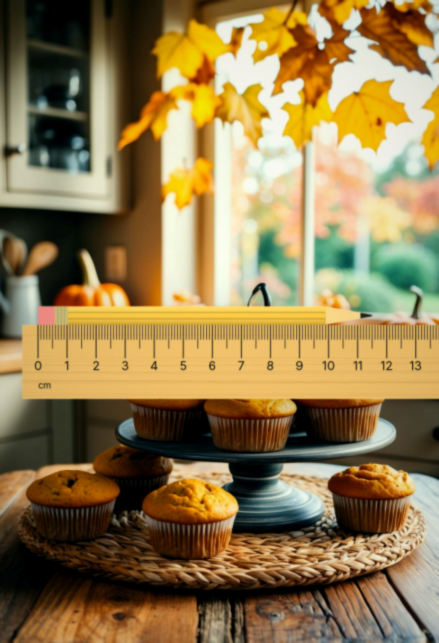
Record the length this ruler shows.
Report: 11.5 cm
